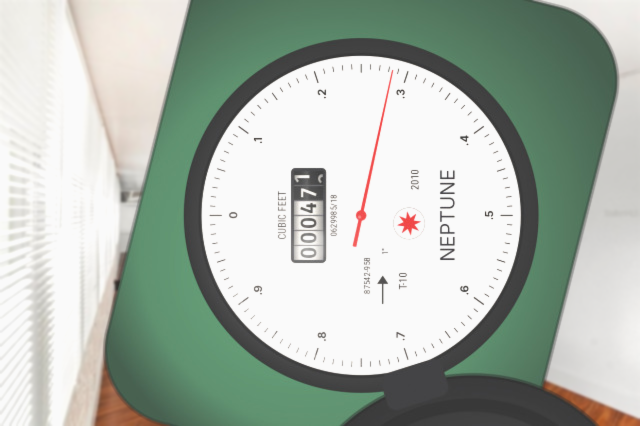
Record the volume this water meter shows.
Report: 471.28 ft³
